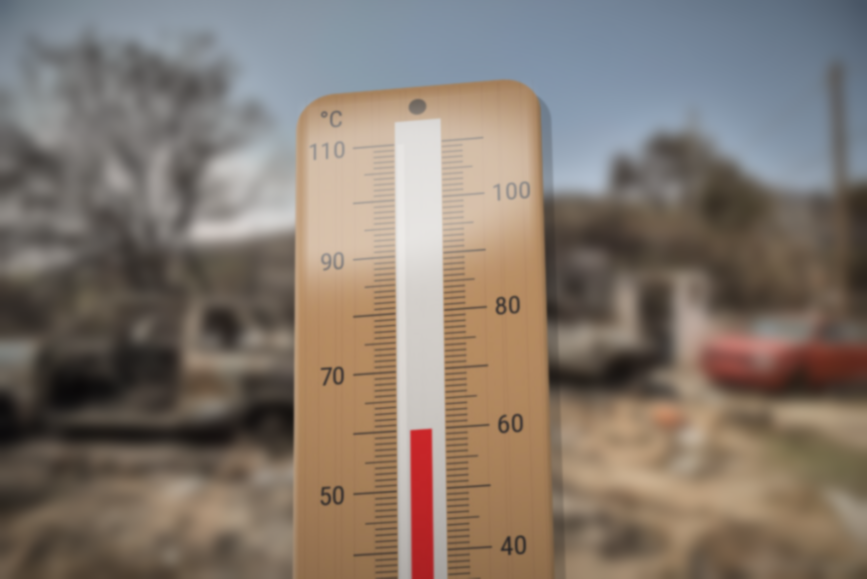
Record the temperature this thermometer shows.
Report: 60 °C
